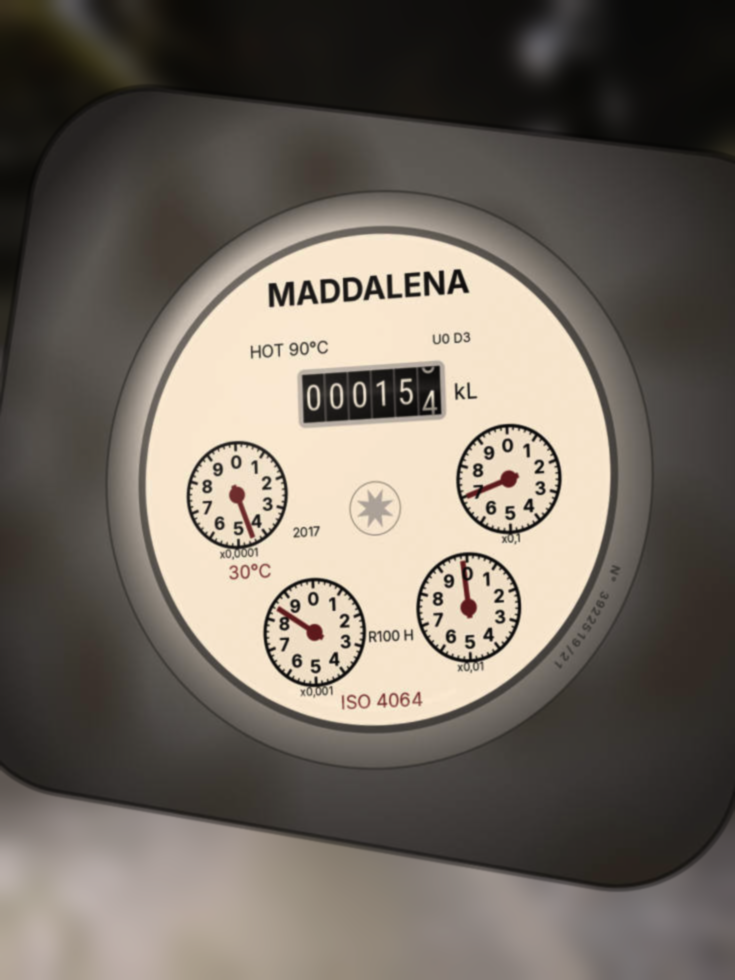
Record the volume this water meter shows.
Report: 153.6984 kL
